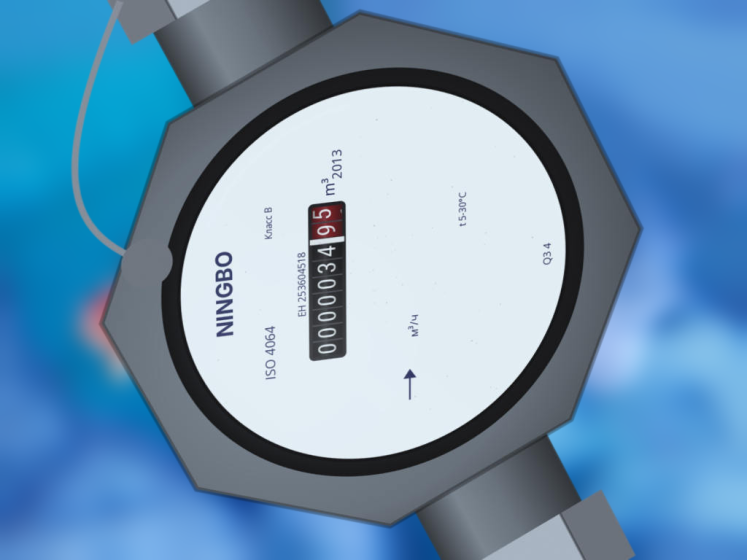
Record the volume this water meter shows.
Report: 34.95 m³
